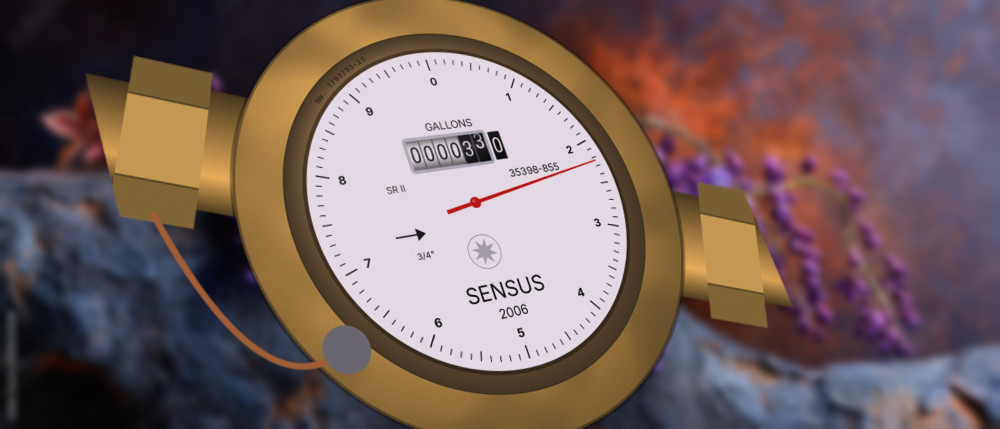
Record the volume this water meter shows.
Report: 332.2 gal
